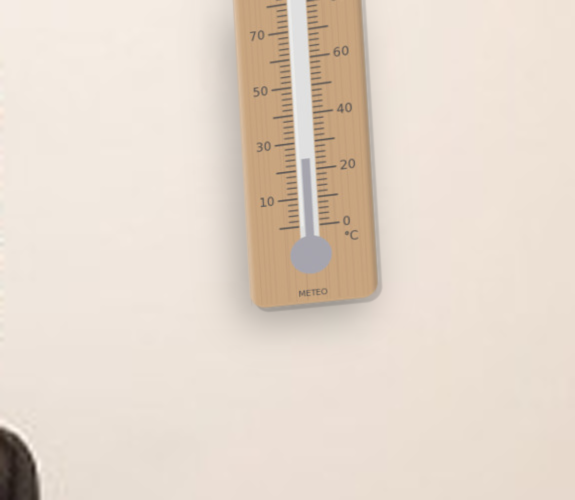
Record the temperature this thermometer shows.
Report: 24 °C
